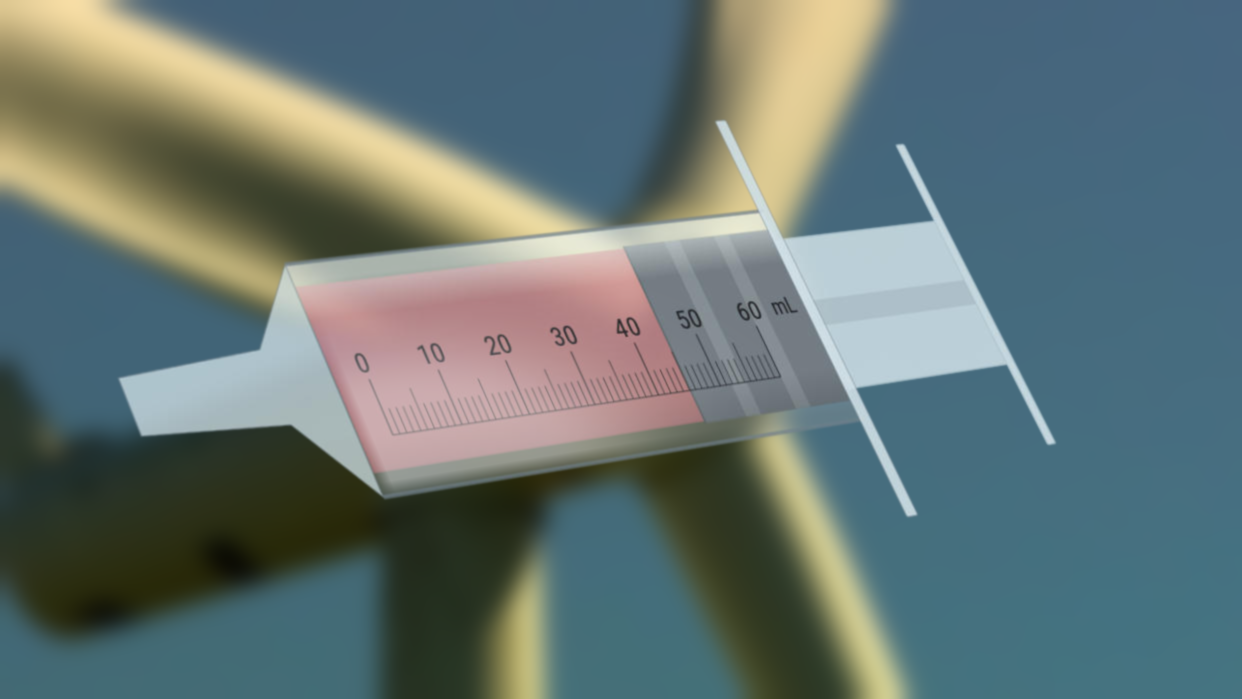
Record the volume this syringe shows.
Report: 45 mL
